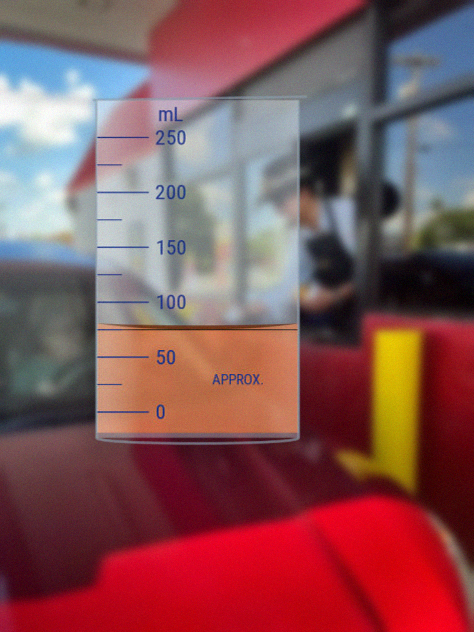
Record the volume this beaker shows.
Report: 75 mL
